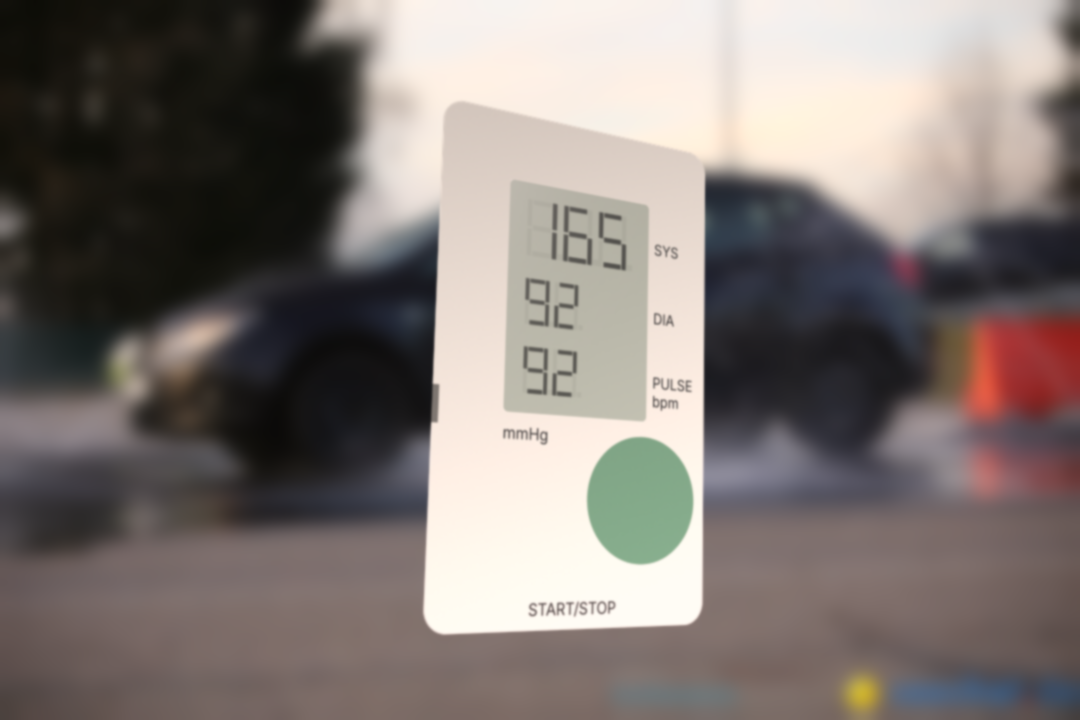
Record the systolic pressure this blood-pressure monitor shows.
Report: 165 mmHg
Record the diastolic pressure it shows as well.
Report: 92 mmHg
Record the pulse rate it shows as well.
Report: 92 bpm
